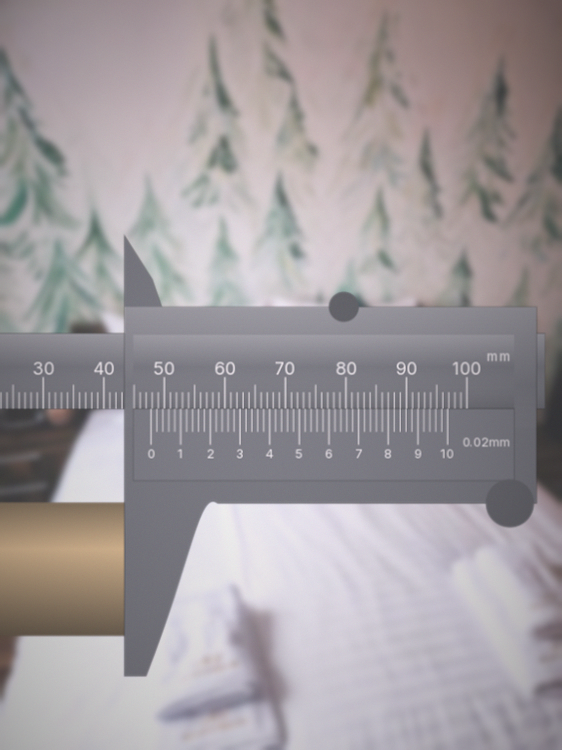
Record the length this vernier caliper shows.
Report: 47.8 mm
